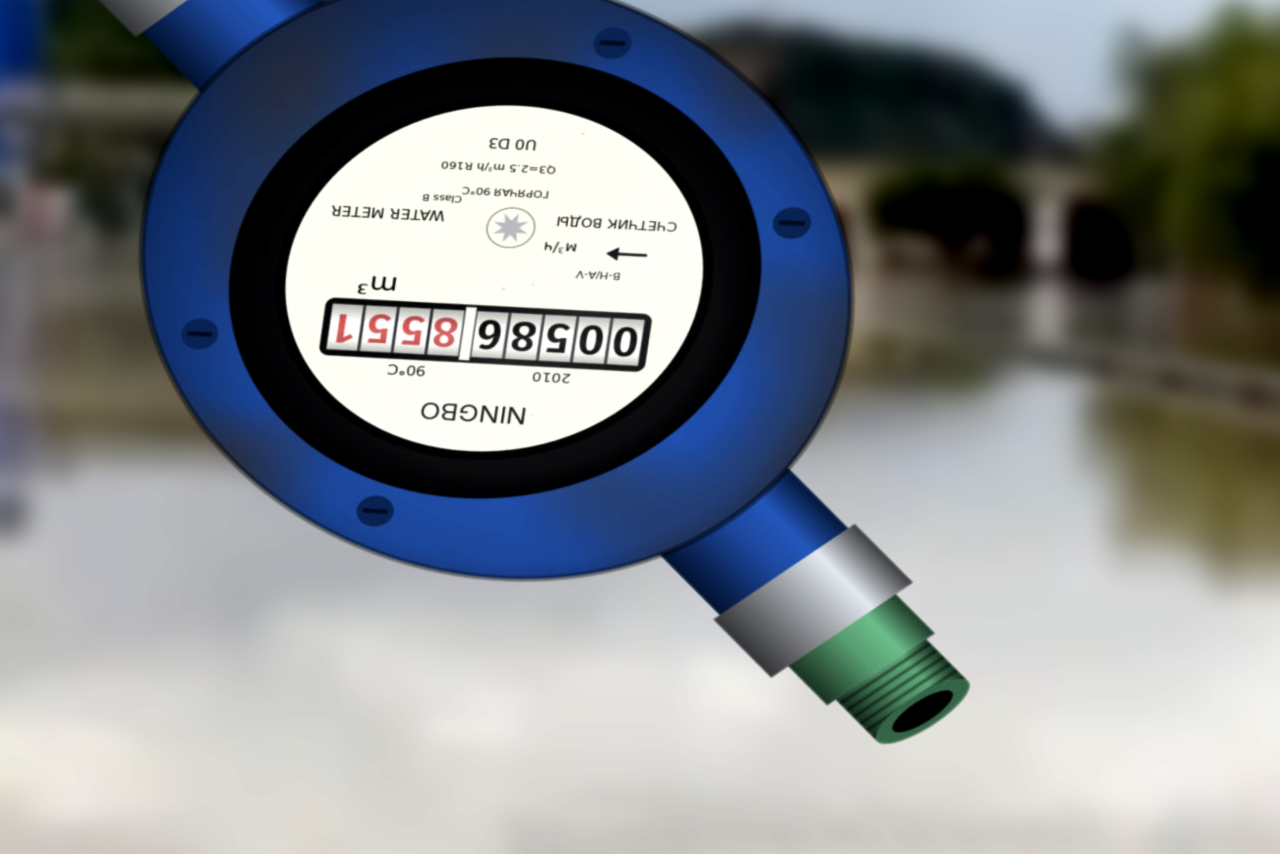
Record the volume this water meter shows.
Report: 586.8551 m³
